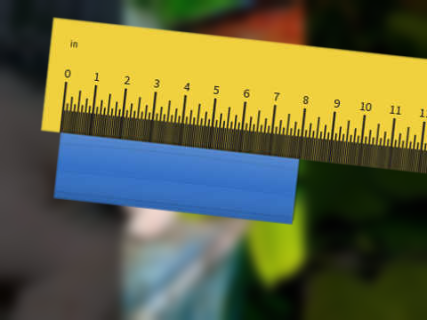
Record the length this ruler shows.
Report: 8 in
